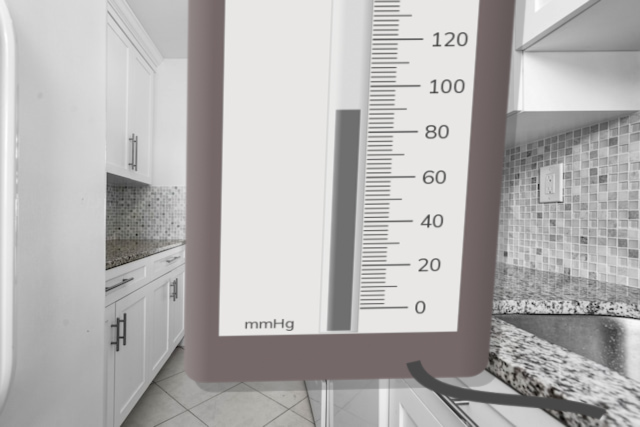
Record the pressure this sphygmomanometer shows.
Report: 90 mmHg
